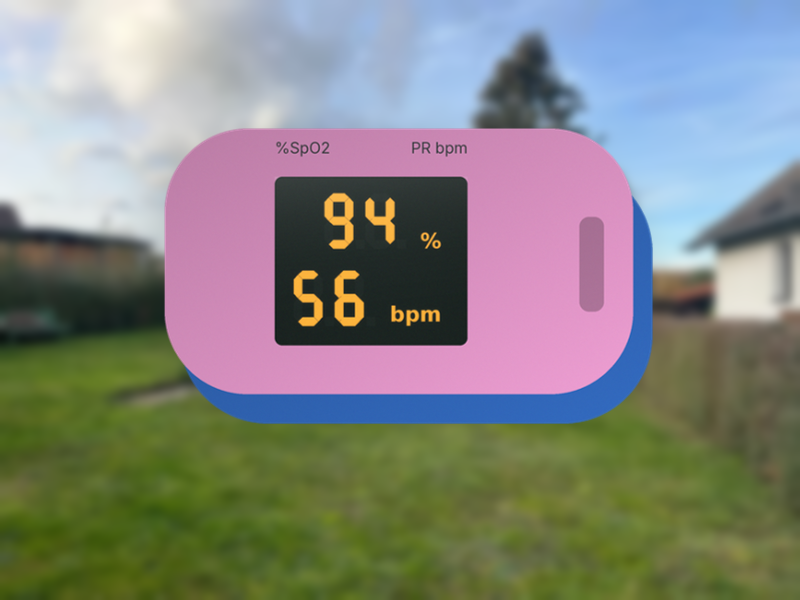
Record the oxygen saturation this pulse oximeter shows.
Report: 94 %
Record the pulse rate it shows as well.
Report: 56 bpm
